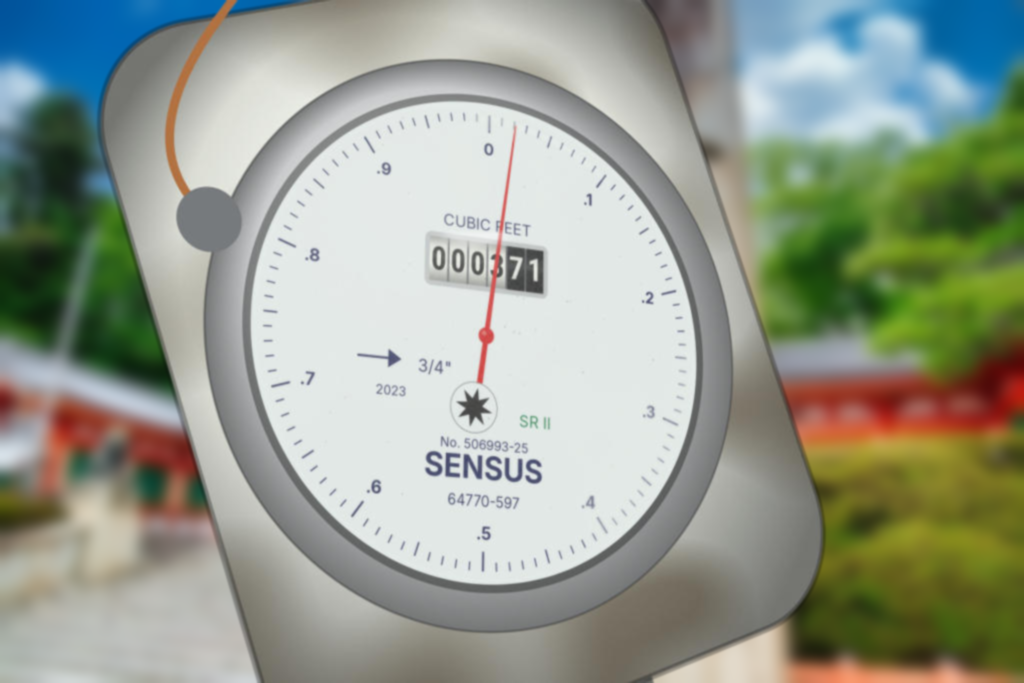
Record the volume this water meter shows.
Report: 371.02 ft³
